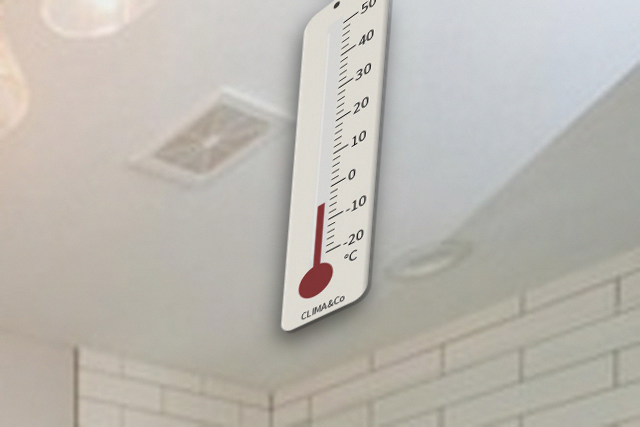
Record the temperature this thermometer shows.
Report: -4 °C
